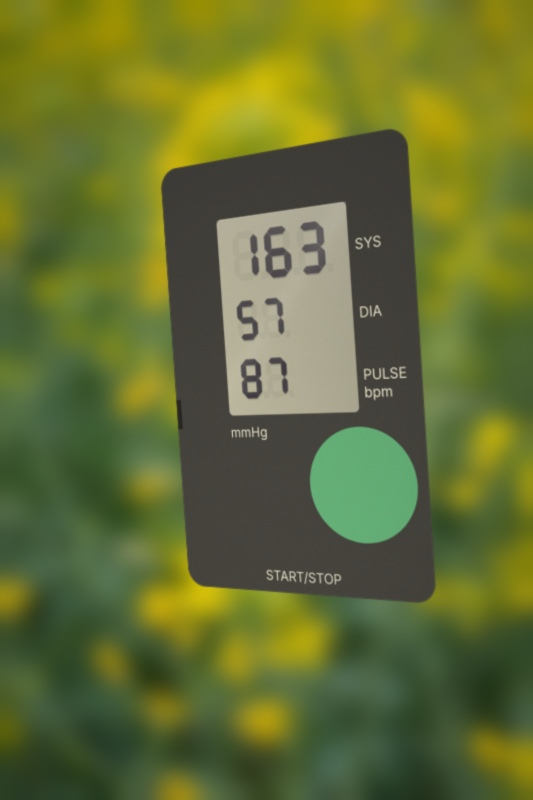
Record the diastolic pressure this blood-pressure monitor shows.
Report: 57 mmHg
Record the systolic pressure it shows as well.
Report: 163 mmHg
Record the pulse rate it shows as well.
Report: 87 bpm
